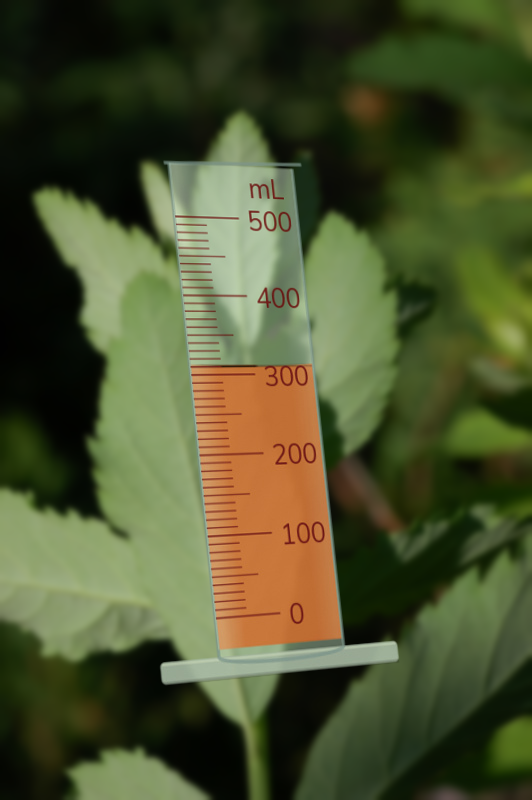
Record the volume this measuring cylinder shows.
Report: 310 mL
